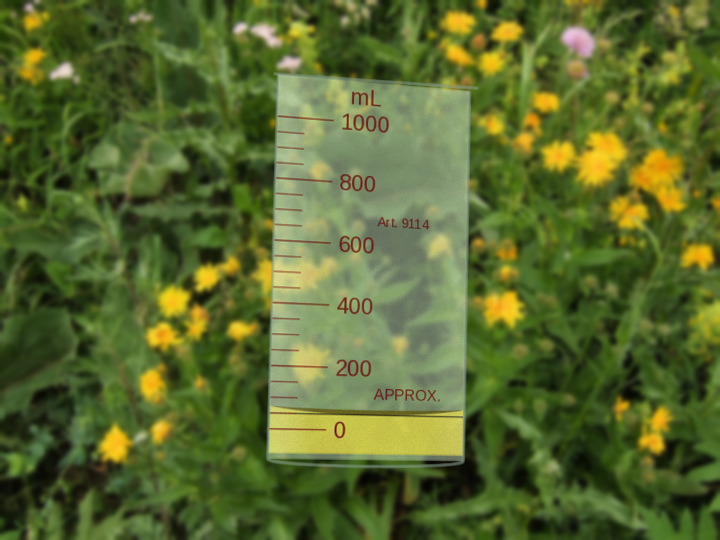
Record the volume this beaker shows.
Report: 50 mL
